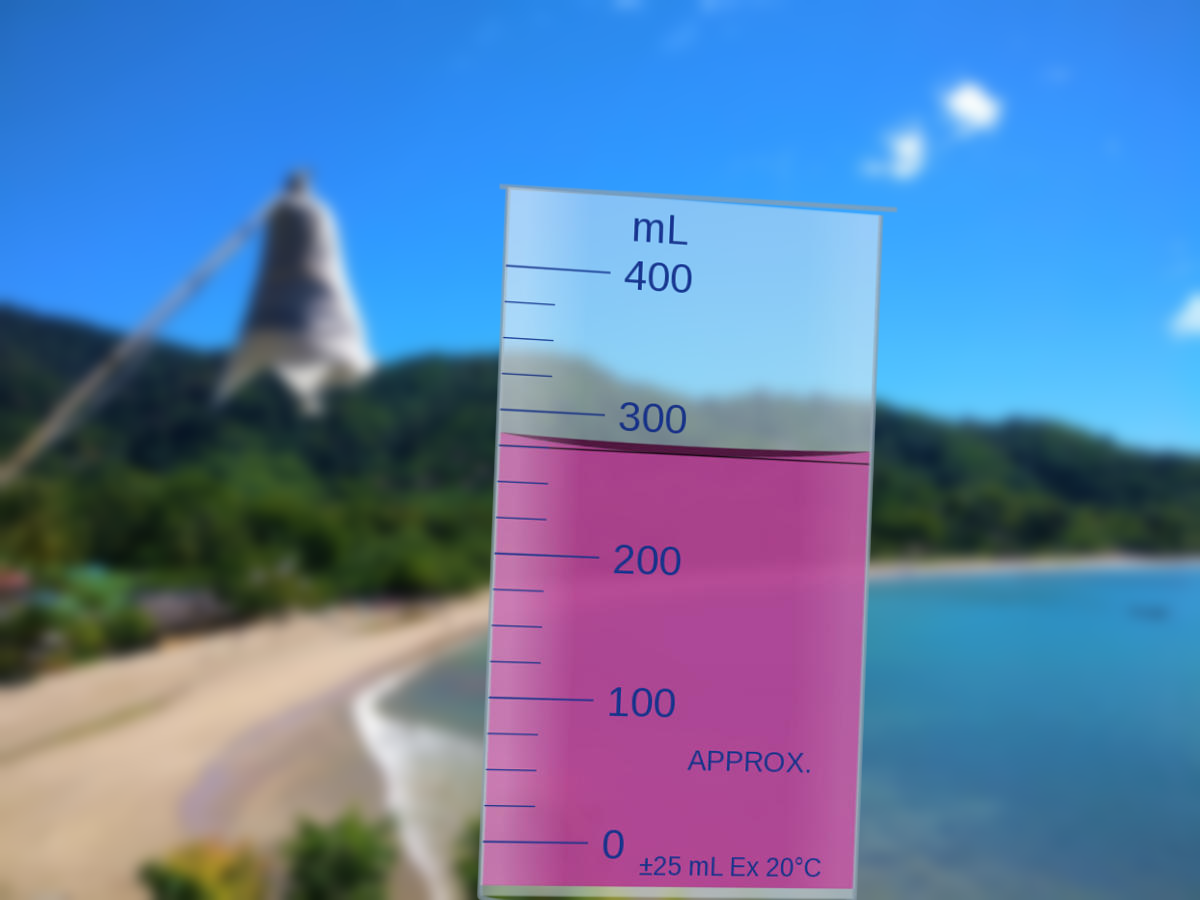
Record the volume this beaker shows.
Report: 275 mL
